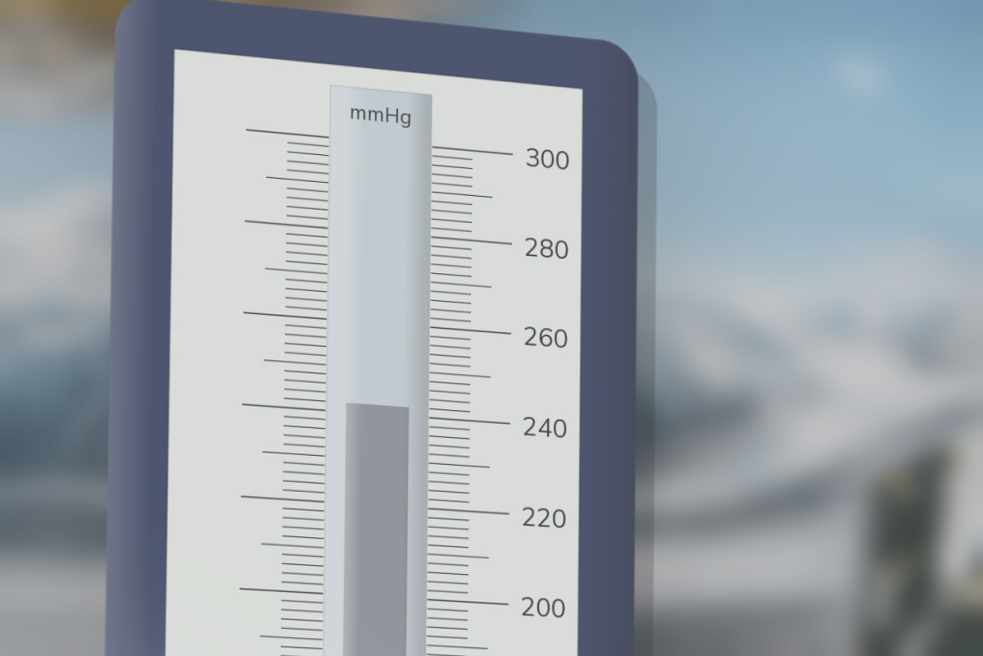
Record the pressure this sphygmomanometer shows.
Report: 242 mmHg
